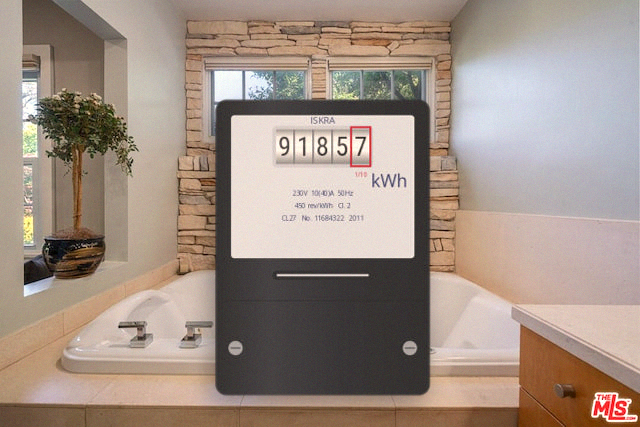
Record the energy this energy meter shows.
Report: 9185.7 kWh
